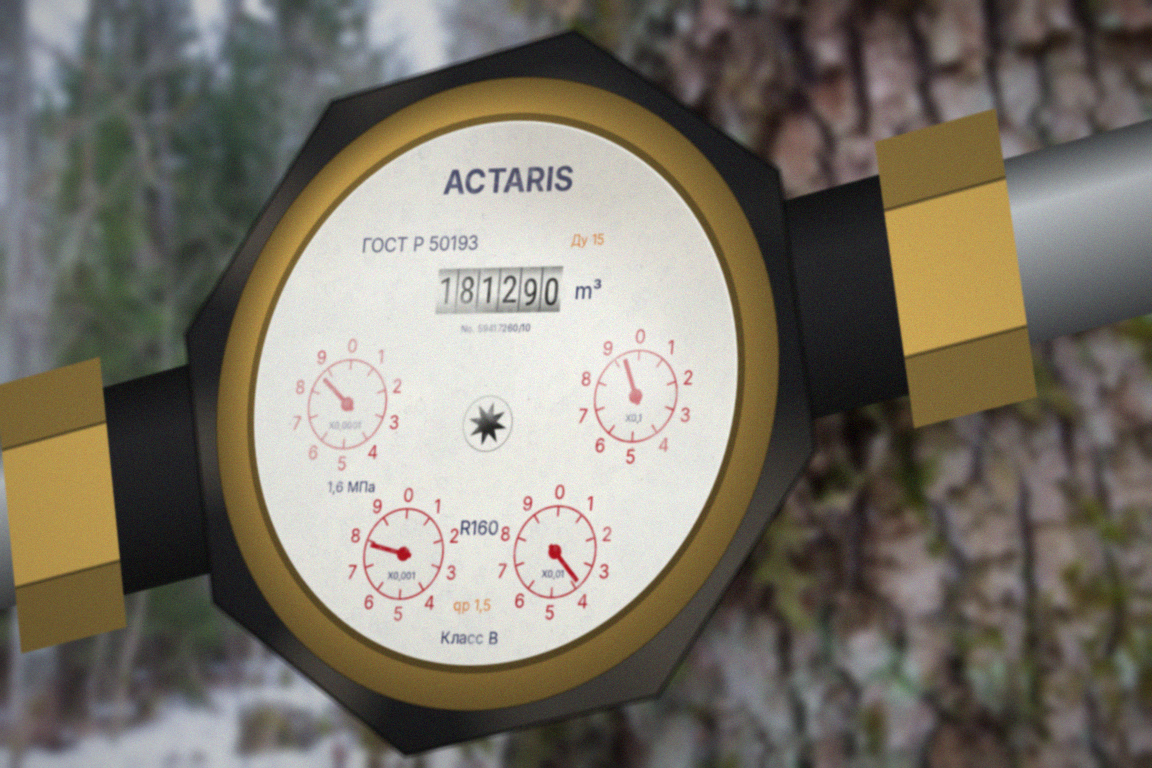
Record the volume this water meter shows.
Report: 181289.9378 m³
